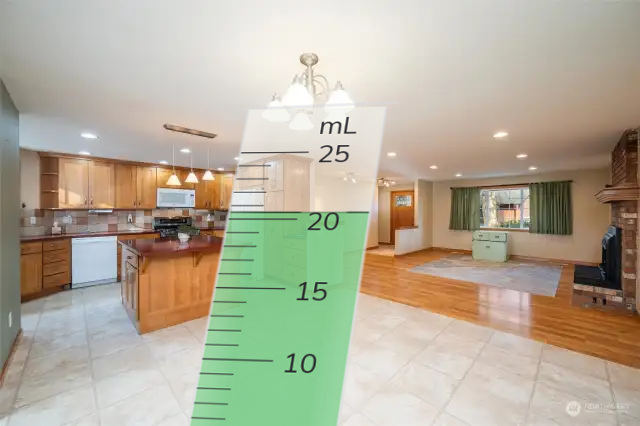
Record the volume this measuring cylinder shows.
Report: 20.5 mL
